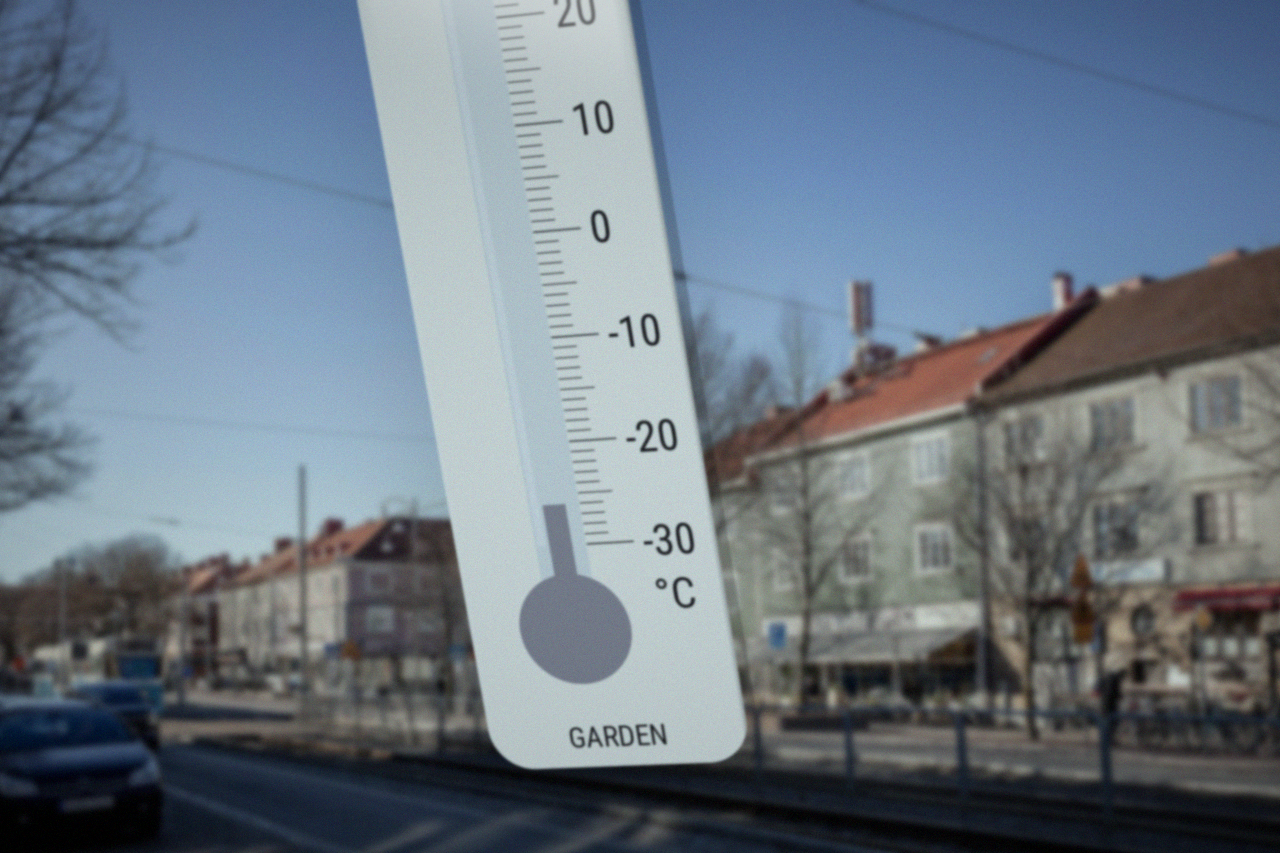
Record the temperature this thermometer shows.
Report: -26 °C
